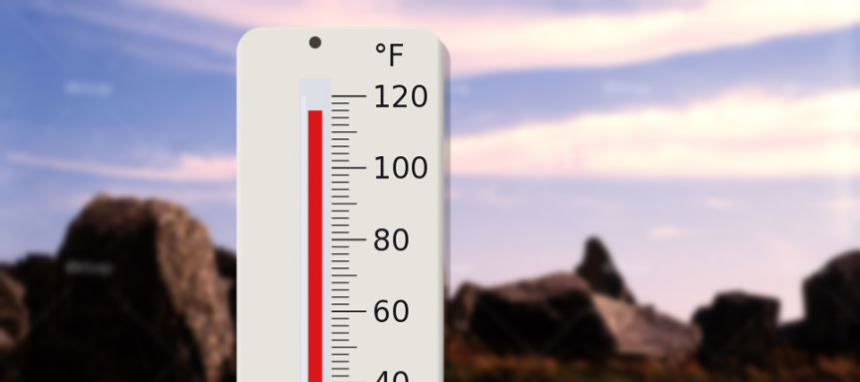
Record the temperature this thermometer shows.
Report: 116 °F
